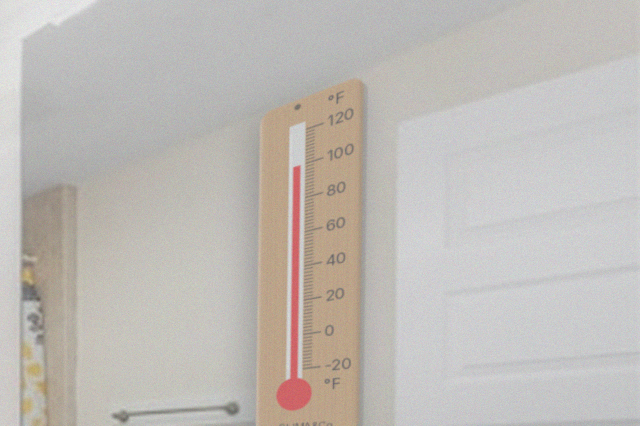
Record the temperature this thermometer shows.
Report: 100 °F
